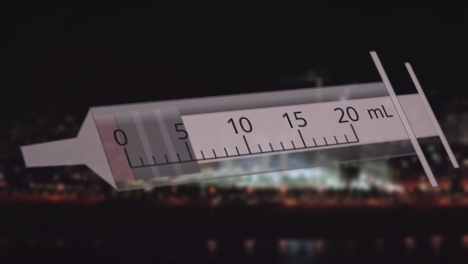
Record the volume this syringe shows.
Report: 0 mL
